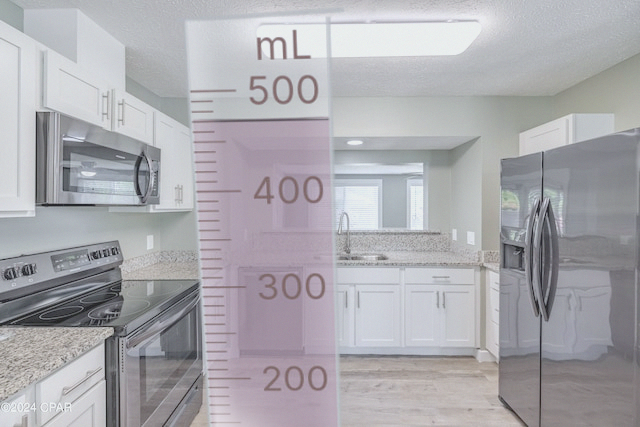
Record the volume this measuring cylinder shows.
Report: 470 mL
